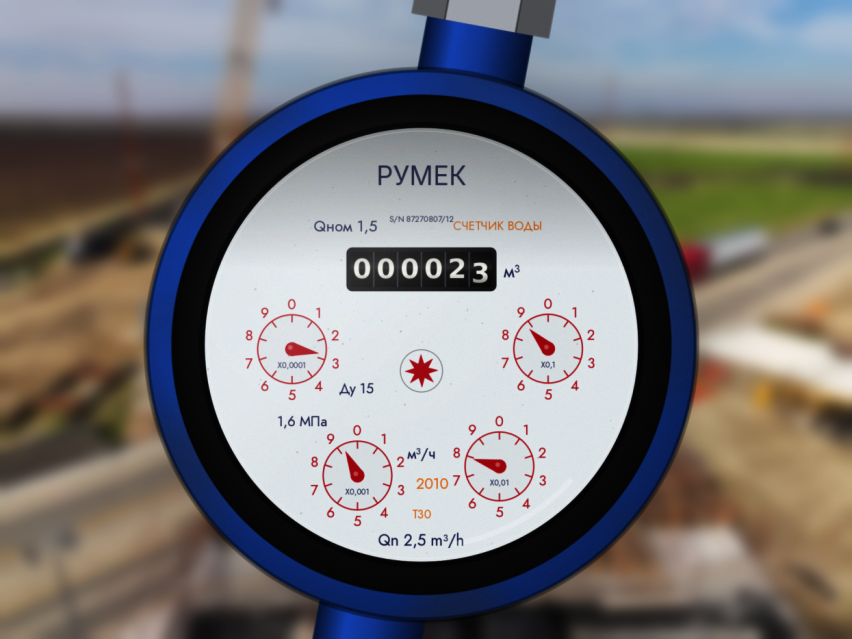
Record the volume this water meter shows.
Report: 22.8792 m³
